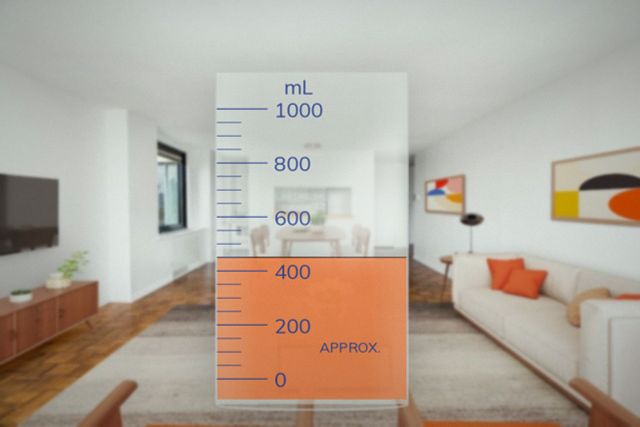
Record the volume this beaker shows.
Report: 450 mL
